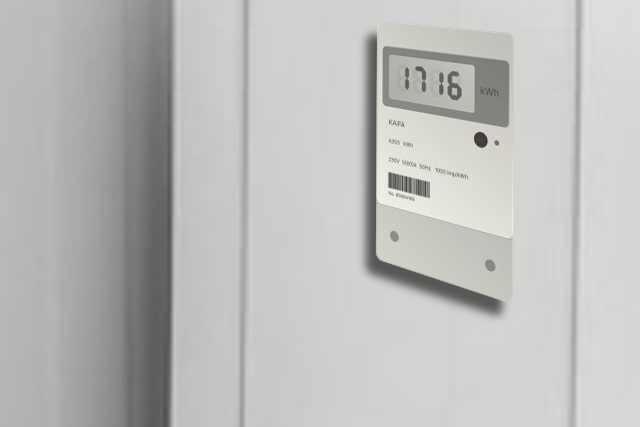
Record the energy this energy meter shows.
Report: 1716 kWh
